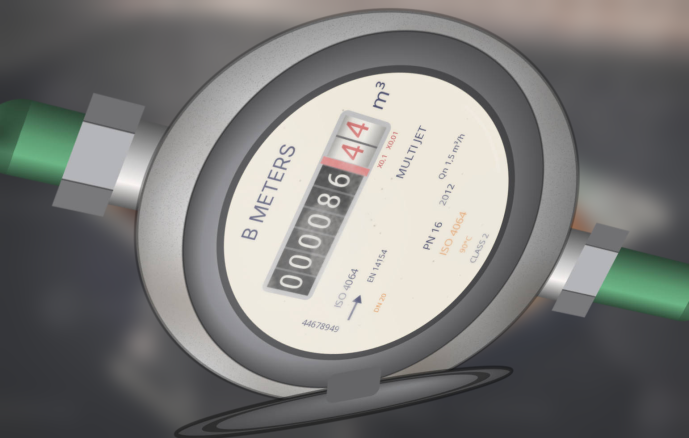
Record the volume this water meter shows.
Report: 86.44 m³
